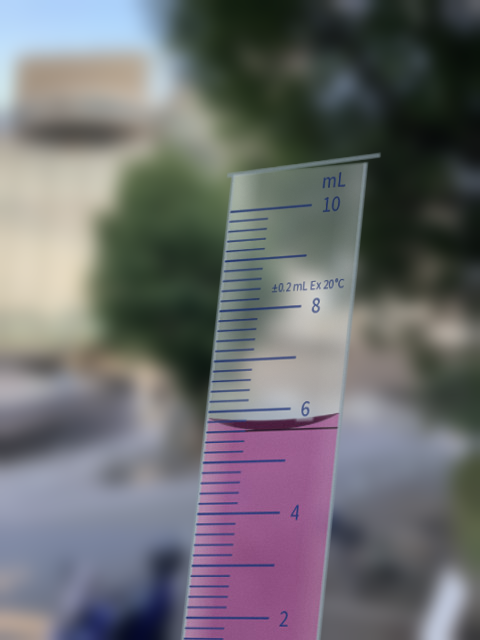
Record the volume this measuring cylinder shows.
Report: 5.6 mL
